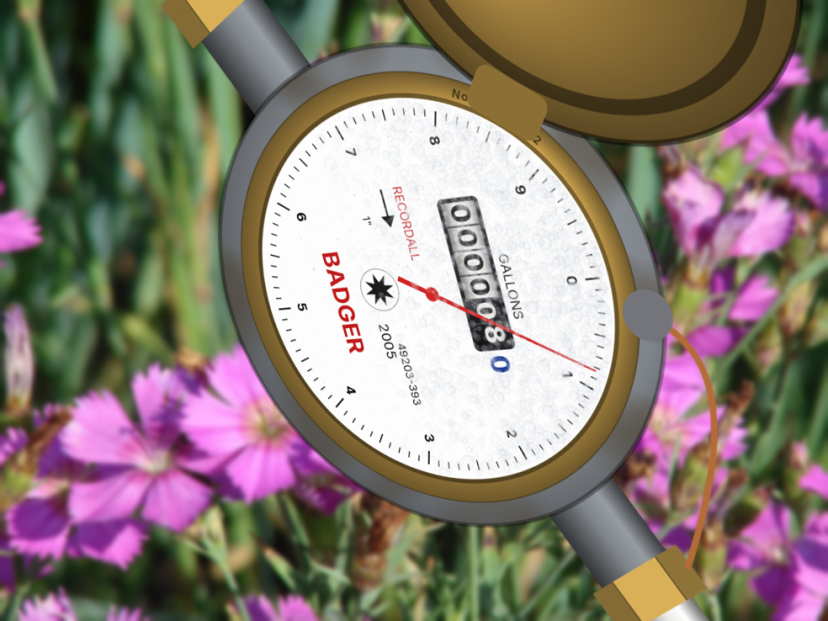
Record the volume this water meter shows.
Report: 80.8 gal
